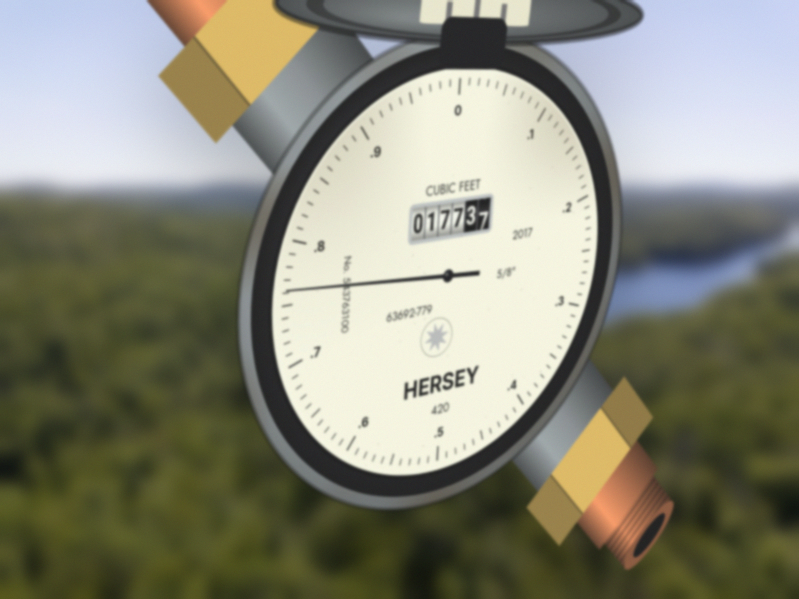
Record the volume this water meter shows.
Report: 17736.76 ft³
